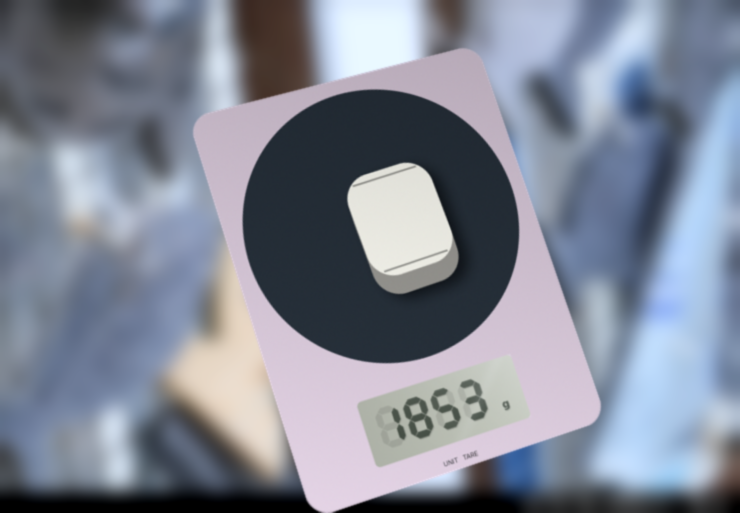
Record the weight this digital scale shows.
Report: 1853 g
